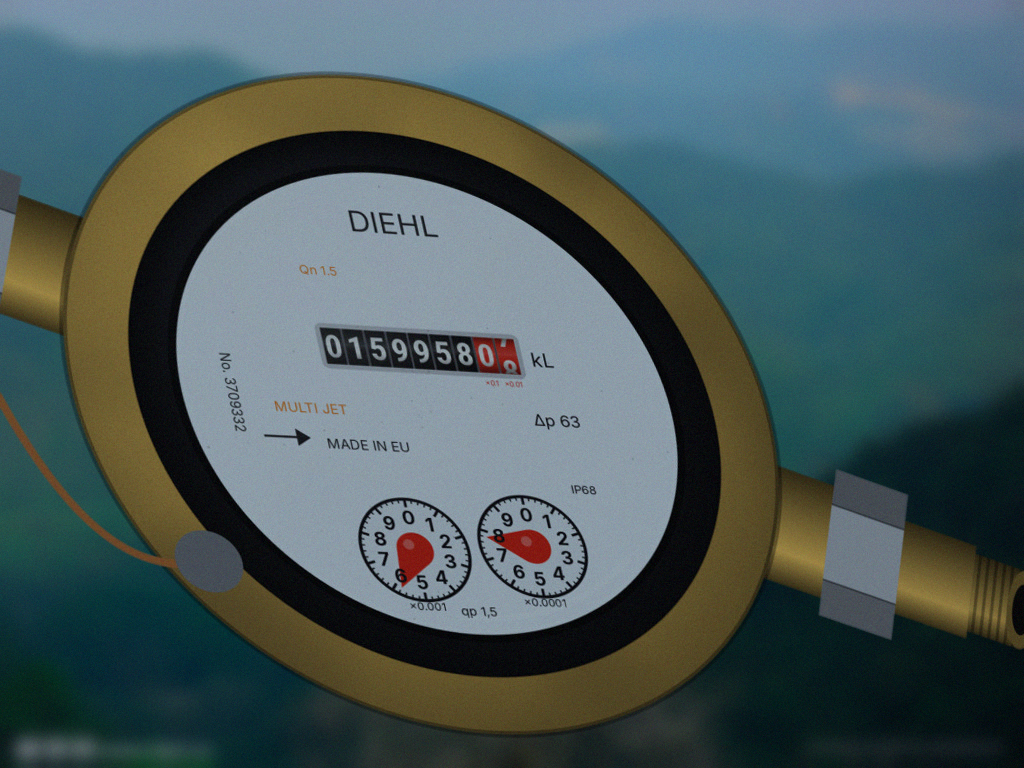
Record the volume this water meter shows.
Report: 159958.0757 kL
